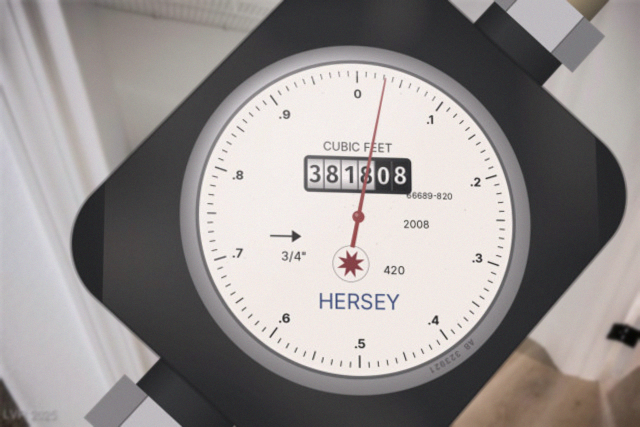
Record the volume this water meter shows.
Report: 381808.03 ft³
